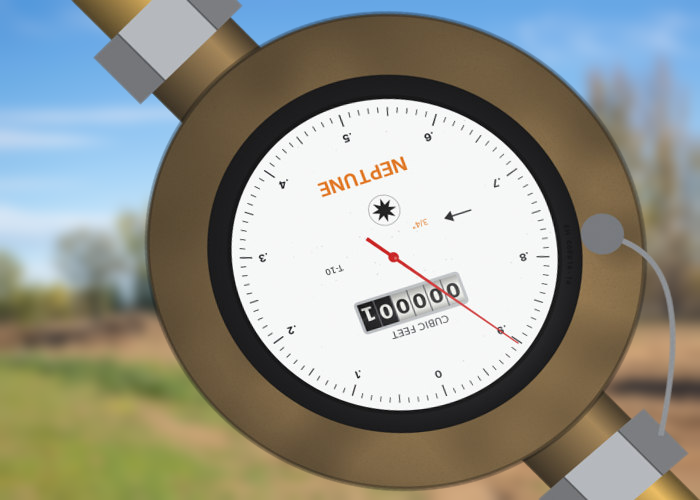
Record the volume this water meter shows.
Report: 0.90 ft³
